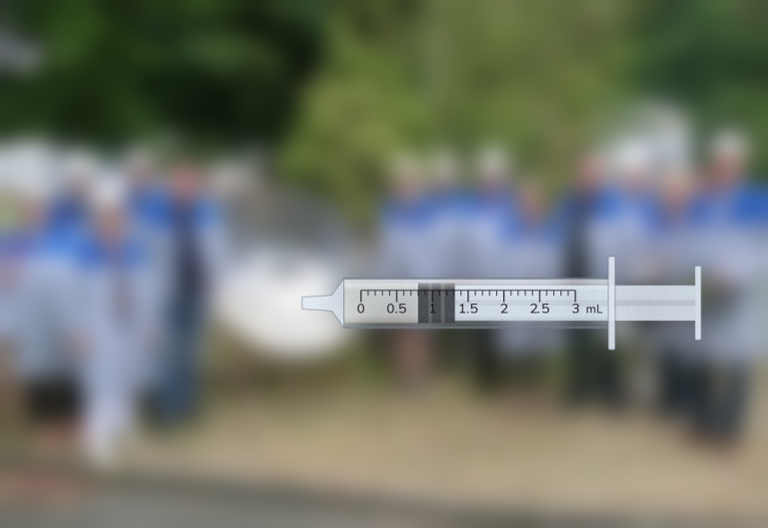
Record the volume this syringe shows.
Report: 0.8 mL
